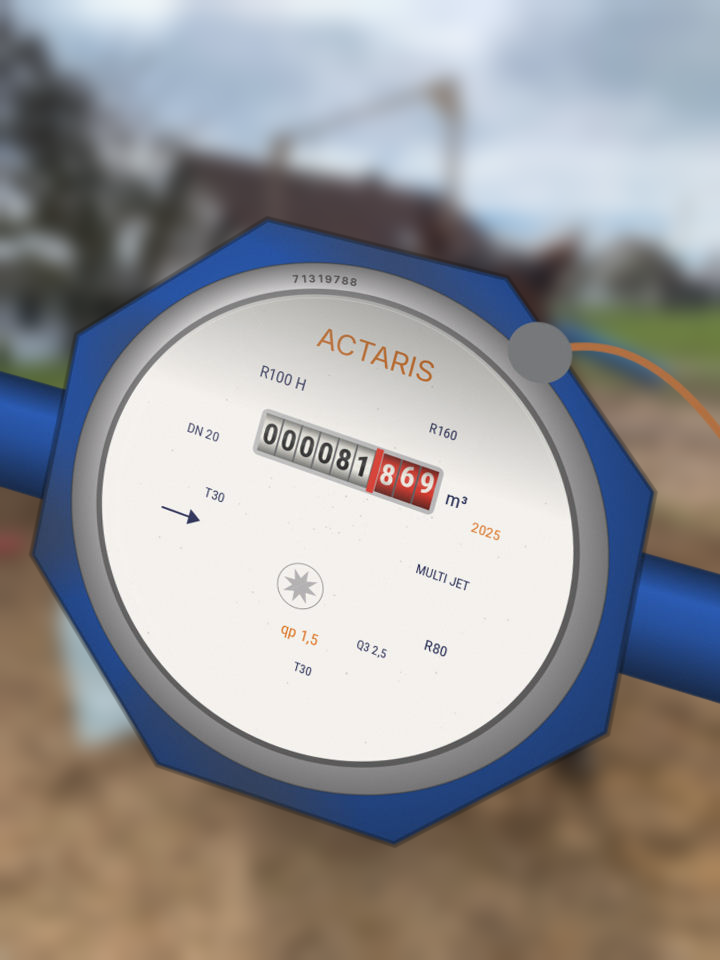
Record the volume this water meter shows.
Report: 81.869 m³
